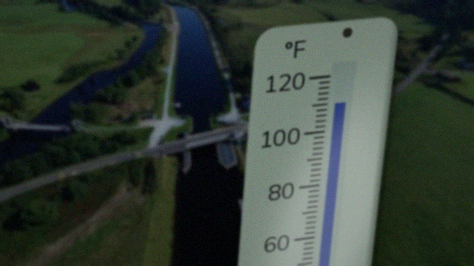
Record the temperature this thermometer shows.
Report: 110 °F
